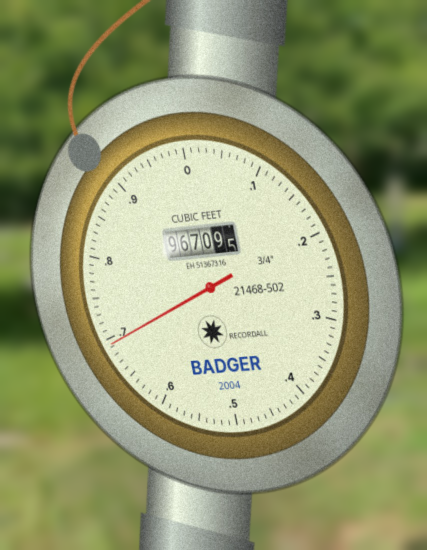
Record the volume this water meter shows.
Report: 967094.69 ft³
